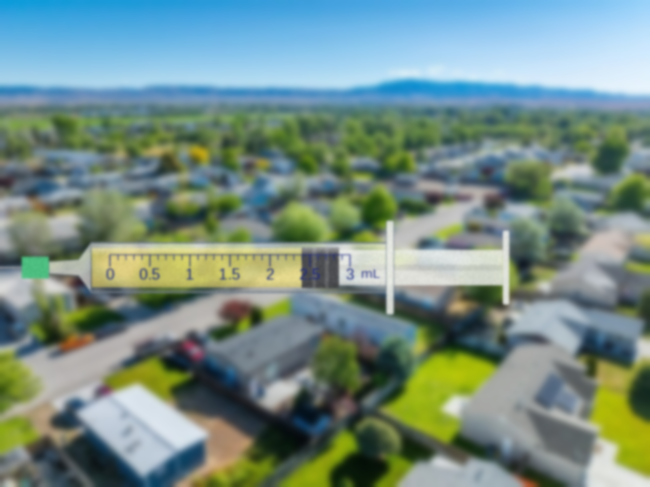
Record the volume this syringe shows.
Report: 2.4 mL
